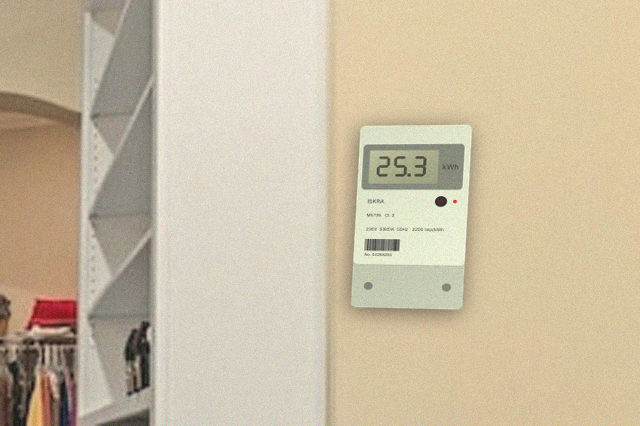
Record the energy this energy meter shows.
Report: 25.3 kWh
